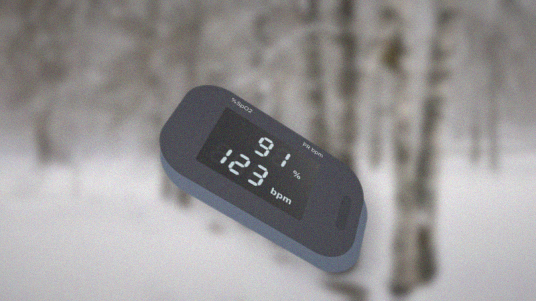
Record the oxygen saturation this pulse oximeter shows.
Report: 91 %
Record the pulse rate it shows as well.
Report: 123 bpm
